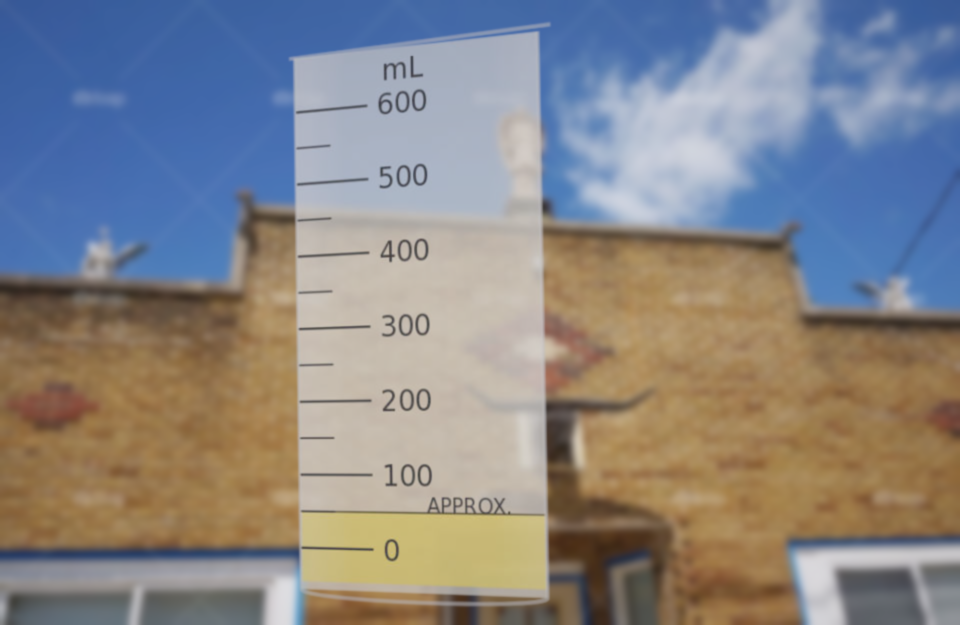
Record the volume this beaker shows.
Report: 50 mL
